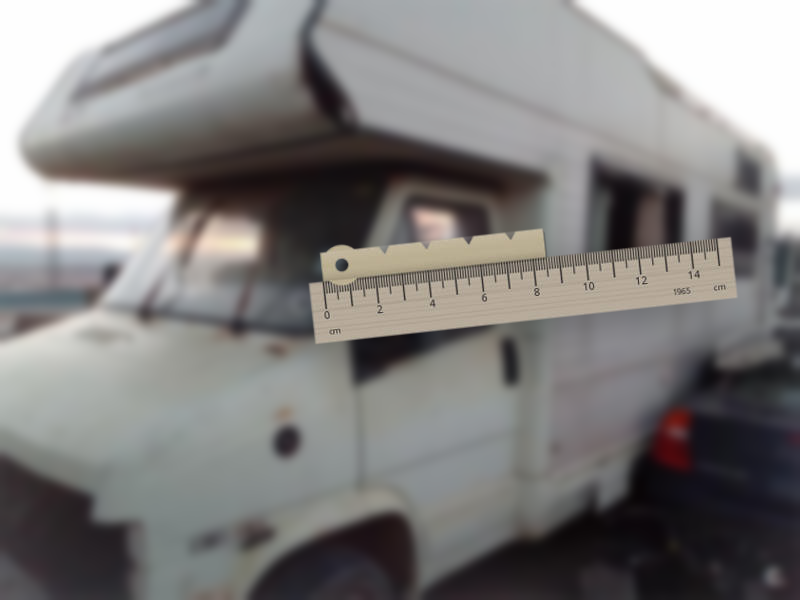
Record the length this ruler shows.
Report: 8.5 cm
